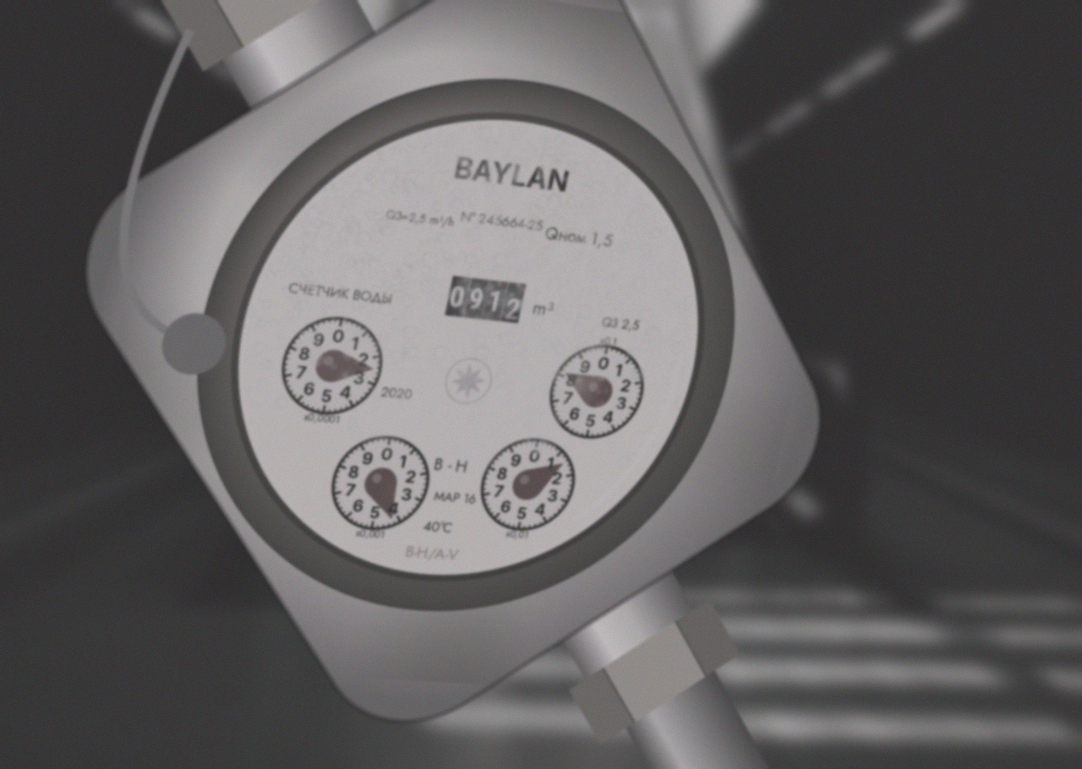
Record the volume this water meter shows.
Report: 911.8142 m³
